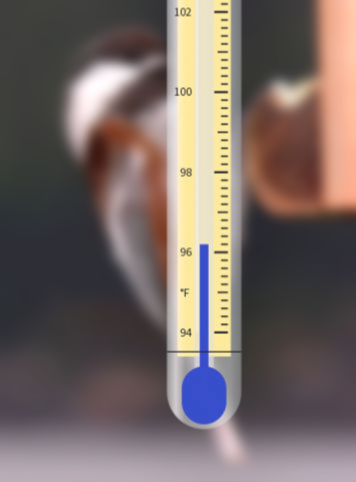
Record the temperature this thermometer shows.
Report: 96.2 °F
